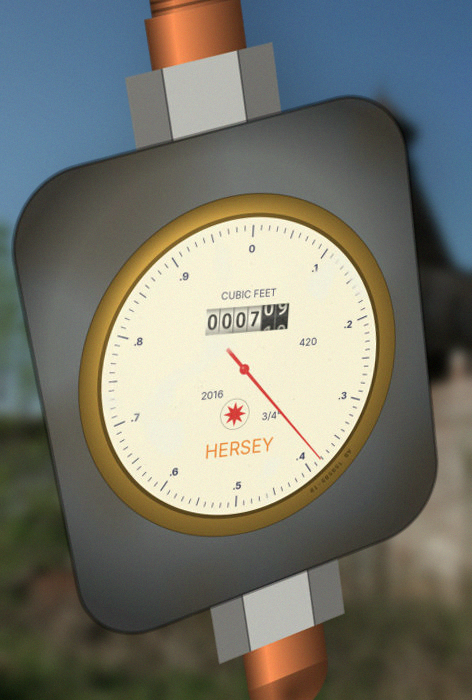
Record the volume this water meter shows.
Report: 709.38 ft³
